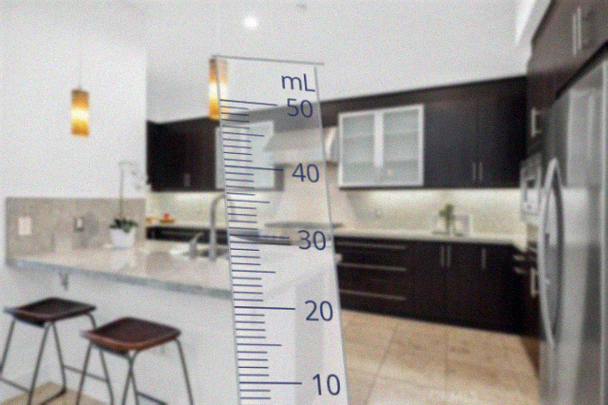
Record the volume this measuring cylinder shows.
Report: 29 mL
